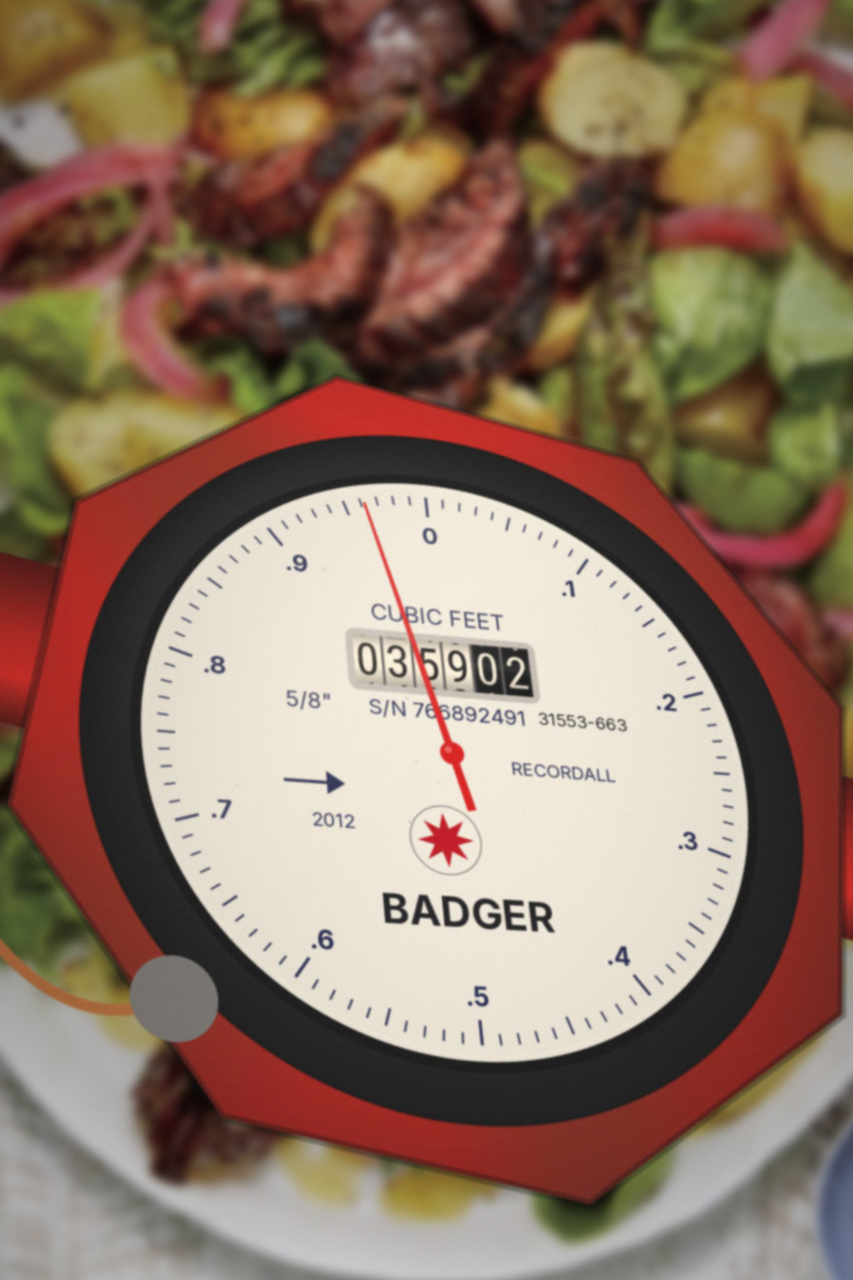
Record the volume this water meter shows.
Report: 35901.96 ft³
